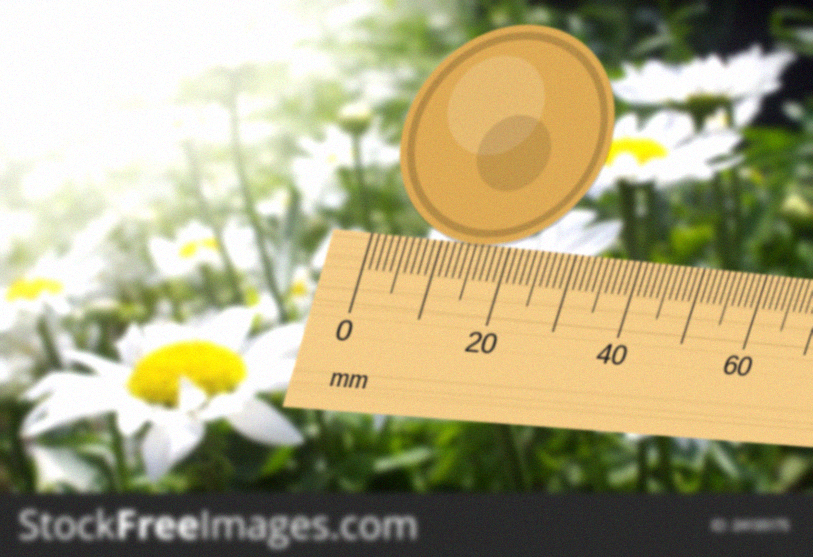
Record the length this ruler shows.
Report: 30 mm
